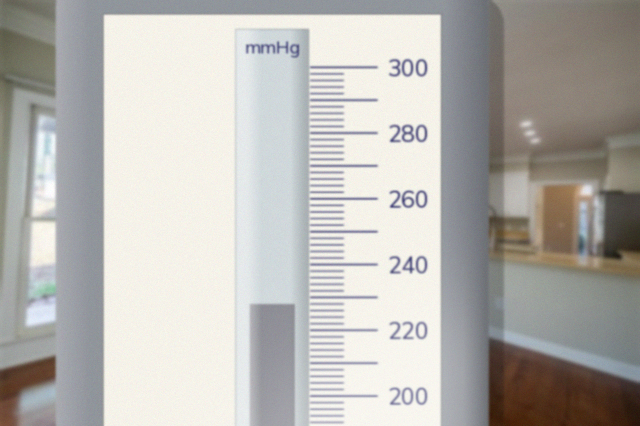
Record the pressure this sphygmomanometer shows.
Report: 228 mmHg
